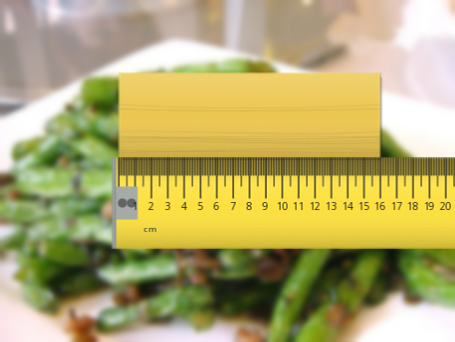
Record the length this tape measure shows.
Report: 16 cm
